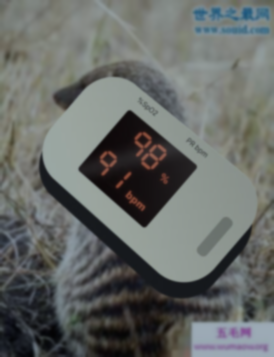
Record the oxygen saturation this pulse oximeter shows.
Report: 98 %
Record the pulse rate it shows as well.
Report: 91 bpm
